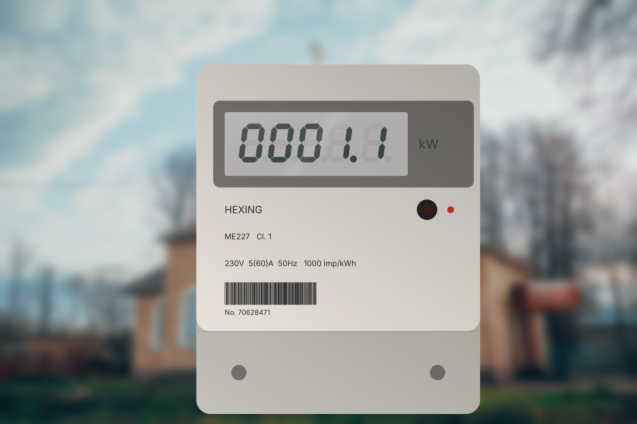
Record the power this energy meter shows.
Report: 1.1 kW
